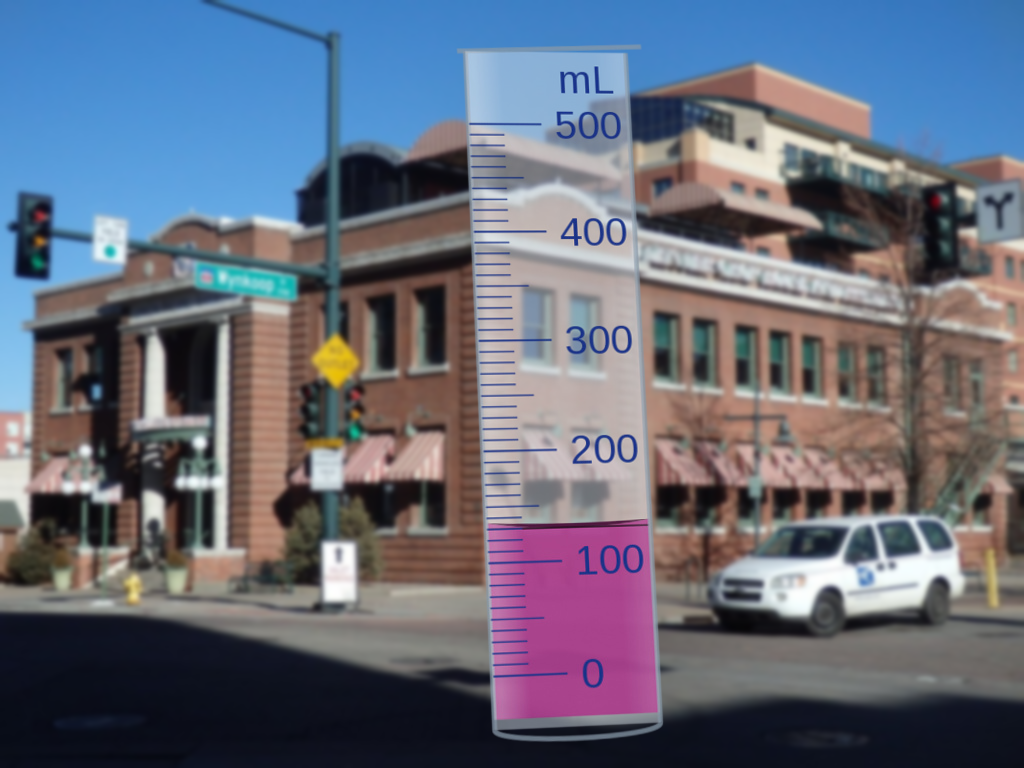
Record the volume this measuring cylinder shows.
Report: 130 mL
